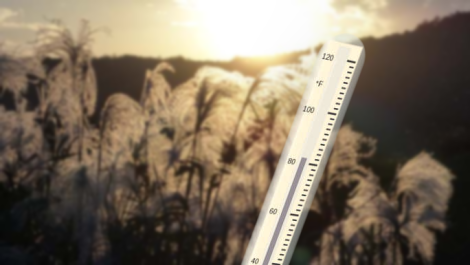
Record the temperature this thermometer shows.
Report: 82 °F
